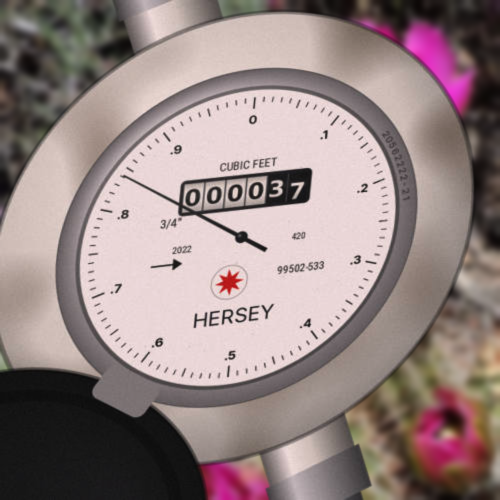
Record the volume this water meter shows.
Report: 36.84 ft³
